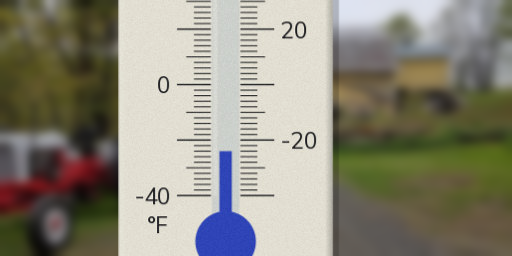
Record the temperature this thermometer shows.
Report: -24 °F
